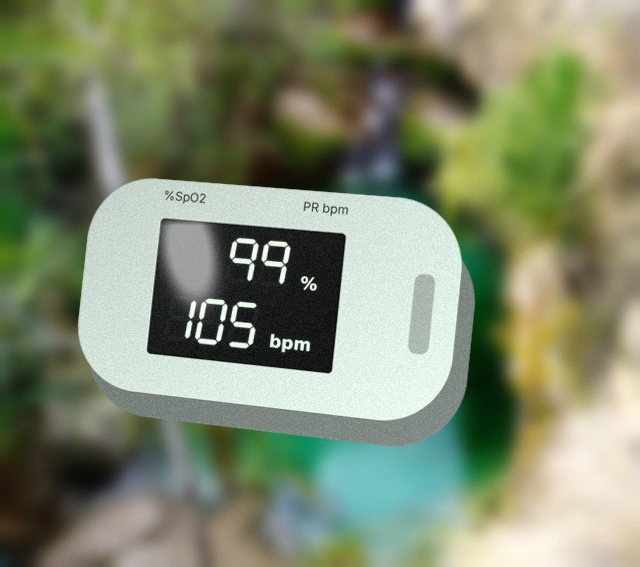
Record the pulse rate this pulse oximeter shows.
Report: 105 bpm
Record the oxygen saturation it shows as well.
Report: 99 %
